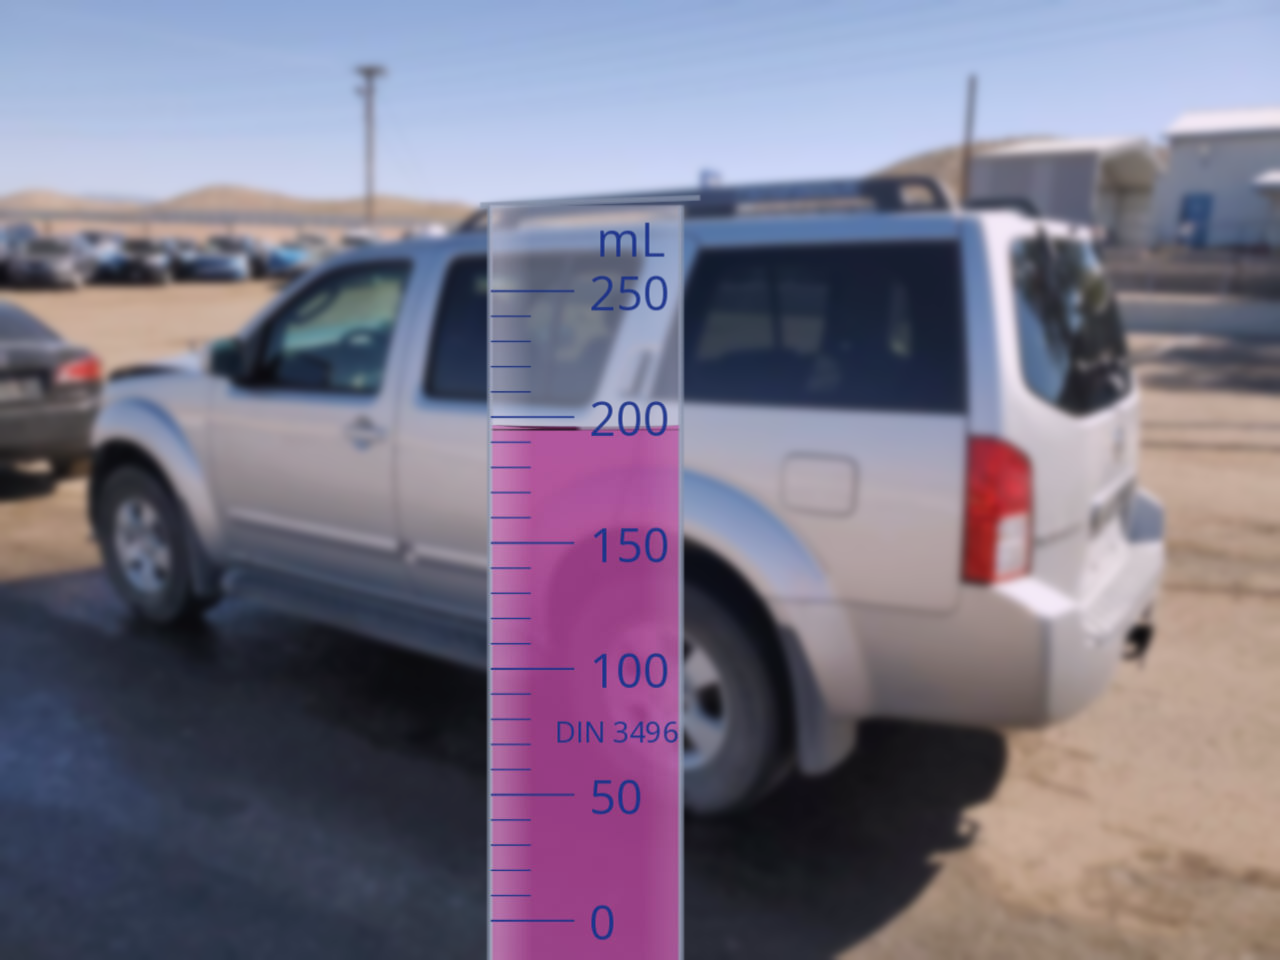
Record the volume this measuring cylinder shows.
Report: 195 mL
